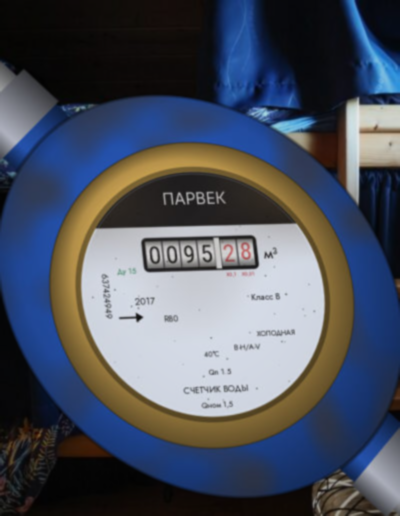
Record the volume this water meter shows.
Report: 95.28 m³
